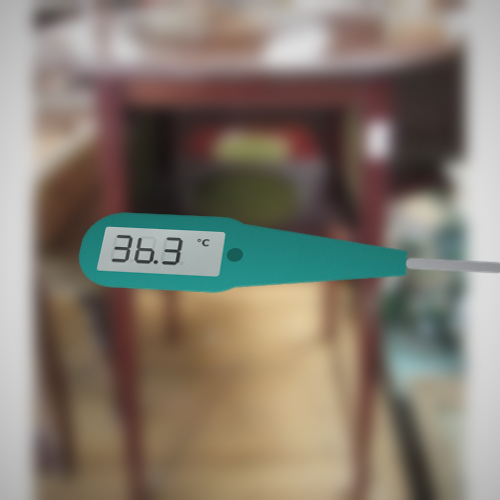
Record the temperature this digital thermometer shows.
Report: 36.3 °C
